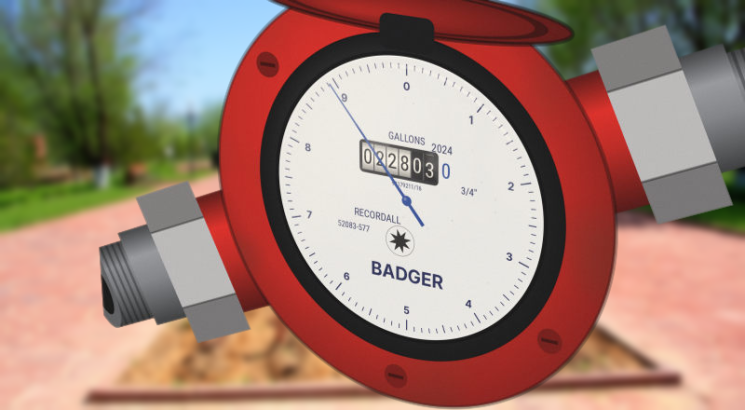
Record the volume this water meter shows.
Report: 228028.9 gal
